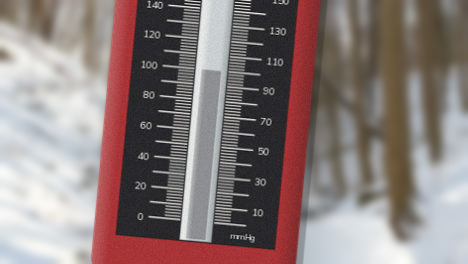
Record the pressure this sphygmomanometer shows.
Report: 100 mmHg
